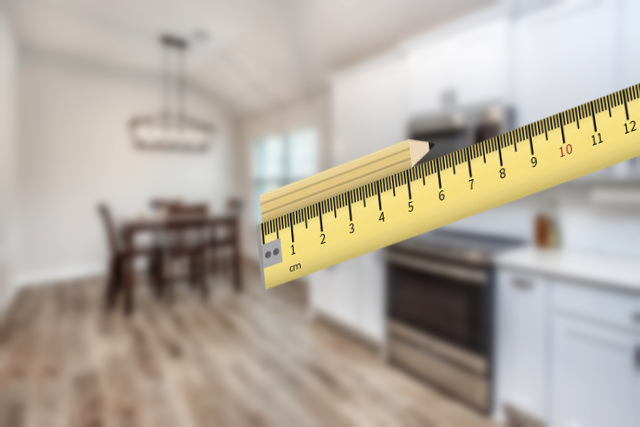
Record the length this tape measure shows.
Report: 6 cm
